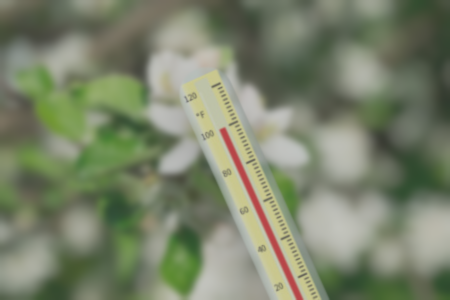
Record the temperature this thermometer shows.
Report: 100 °F
